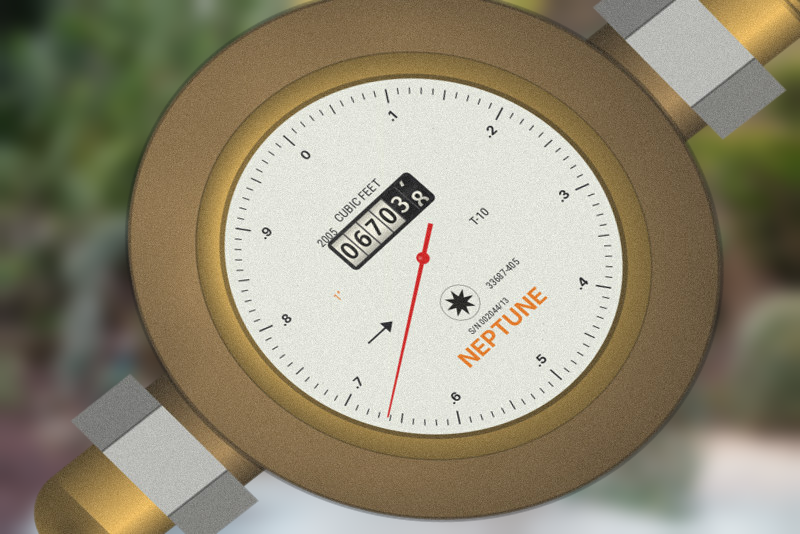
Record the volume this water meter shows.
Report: 67037.66 ft³
